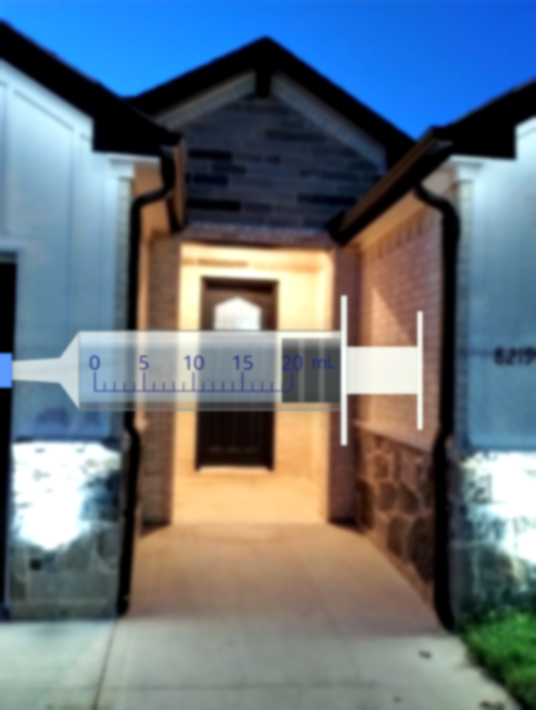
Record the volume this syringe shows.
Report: 19 mL
